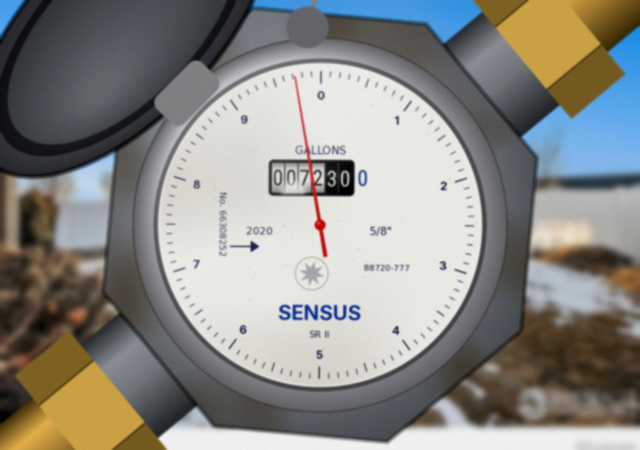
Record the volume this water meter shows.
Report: 72299.7 gal
